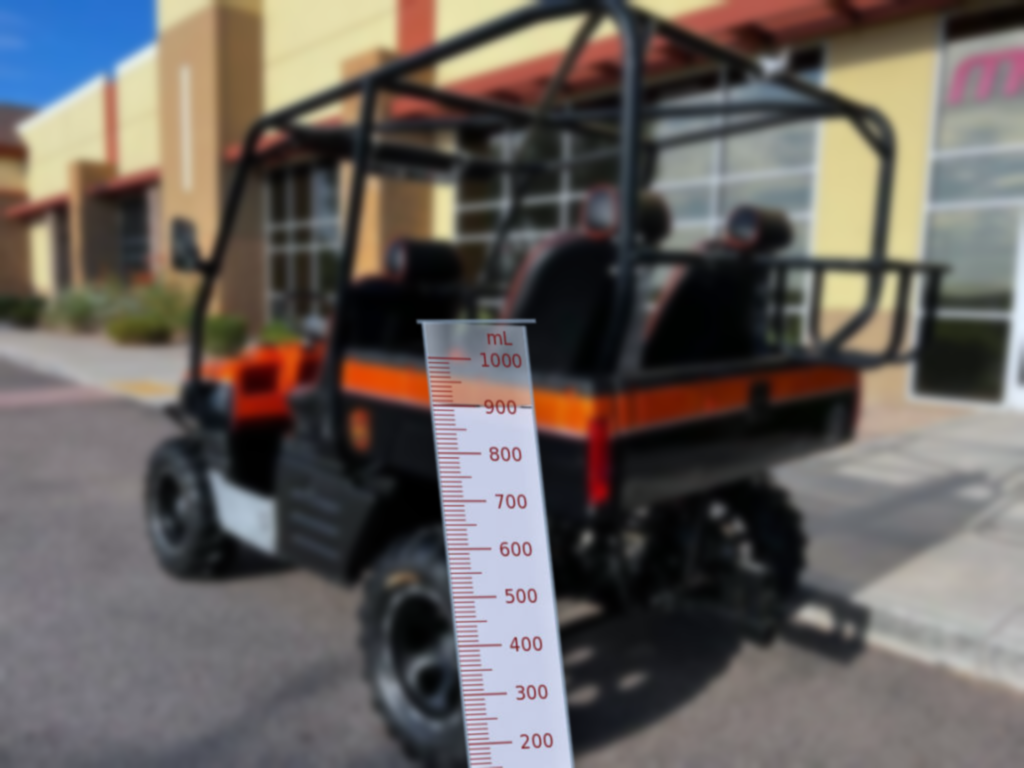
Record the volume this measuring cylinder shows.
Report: 900 mL
